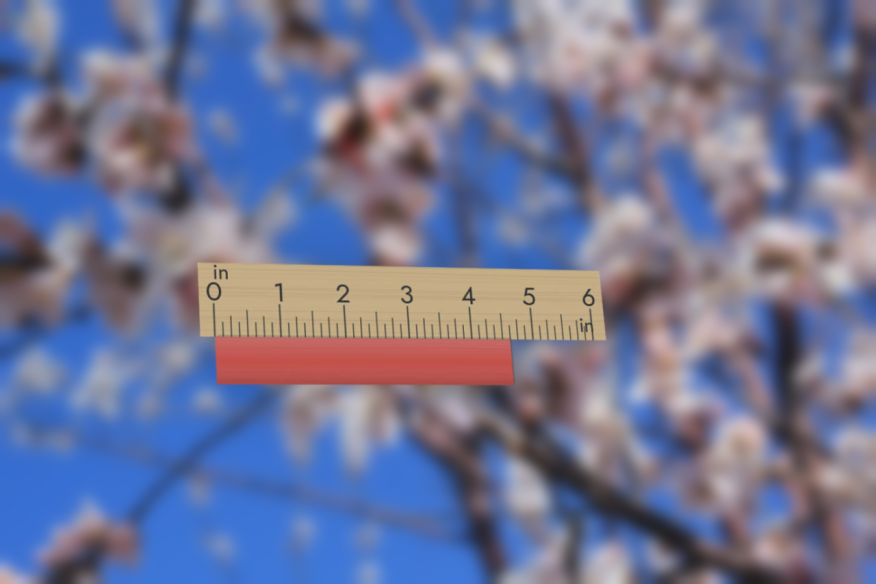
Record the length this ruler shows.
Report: 4.625 in
